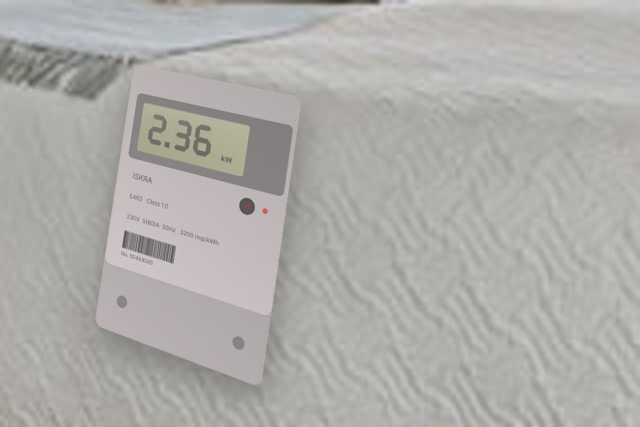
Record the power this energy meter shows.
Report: 2.36 kW
